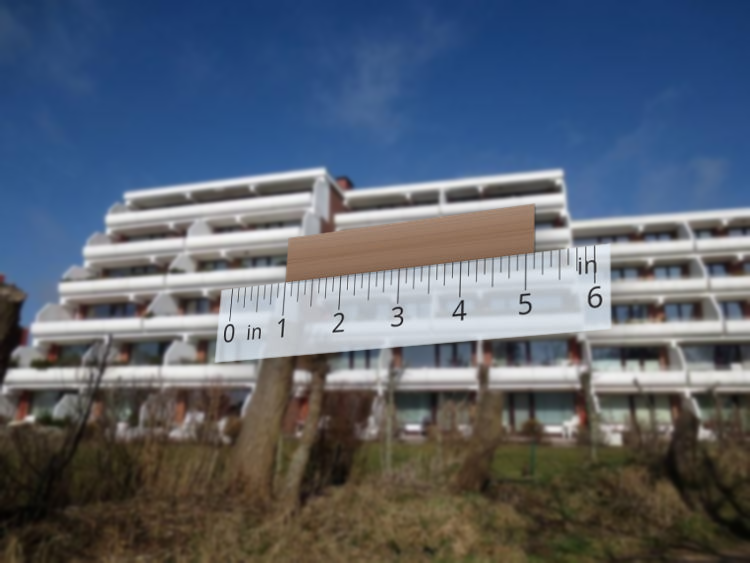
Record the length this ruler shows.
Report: 4.125 in
